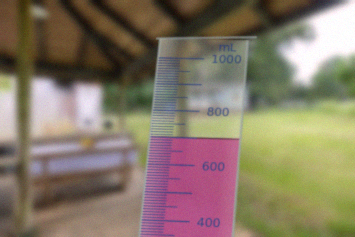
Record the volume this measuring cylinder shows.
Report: 700 mL
